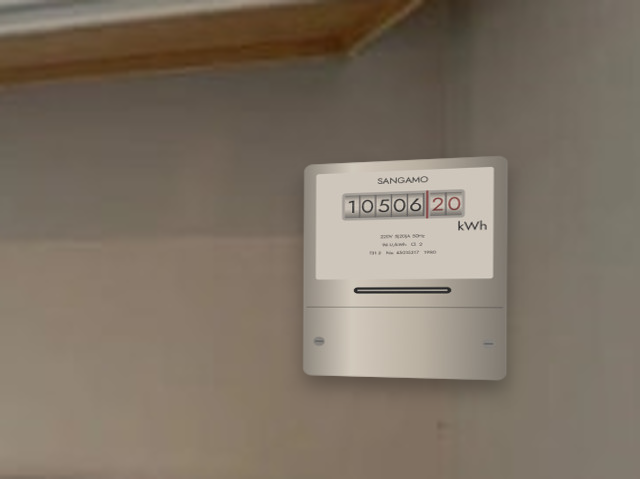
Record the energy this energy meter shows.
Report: 10506.20 kWh
